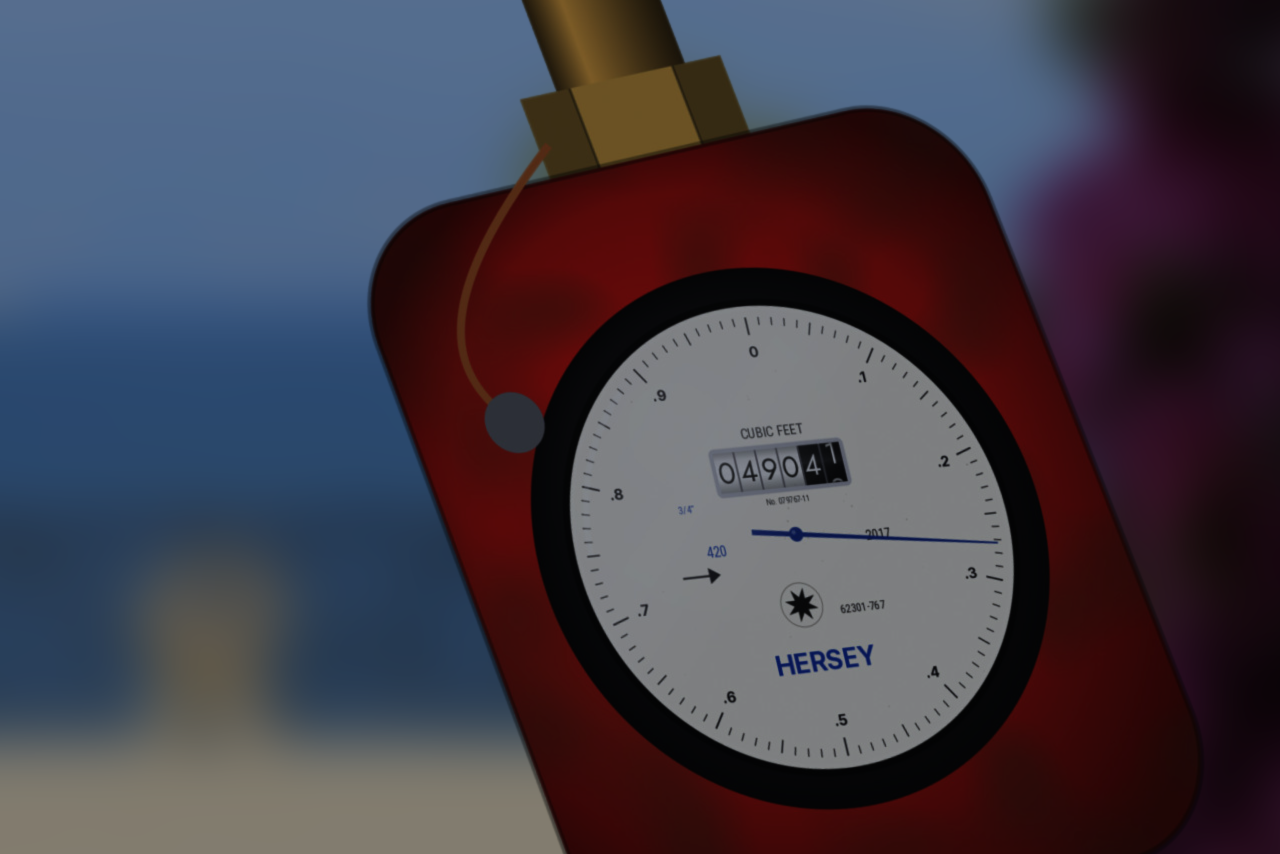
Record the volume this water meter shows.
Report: 49041.27 ft³
